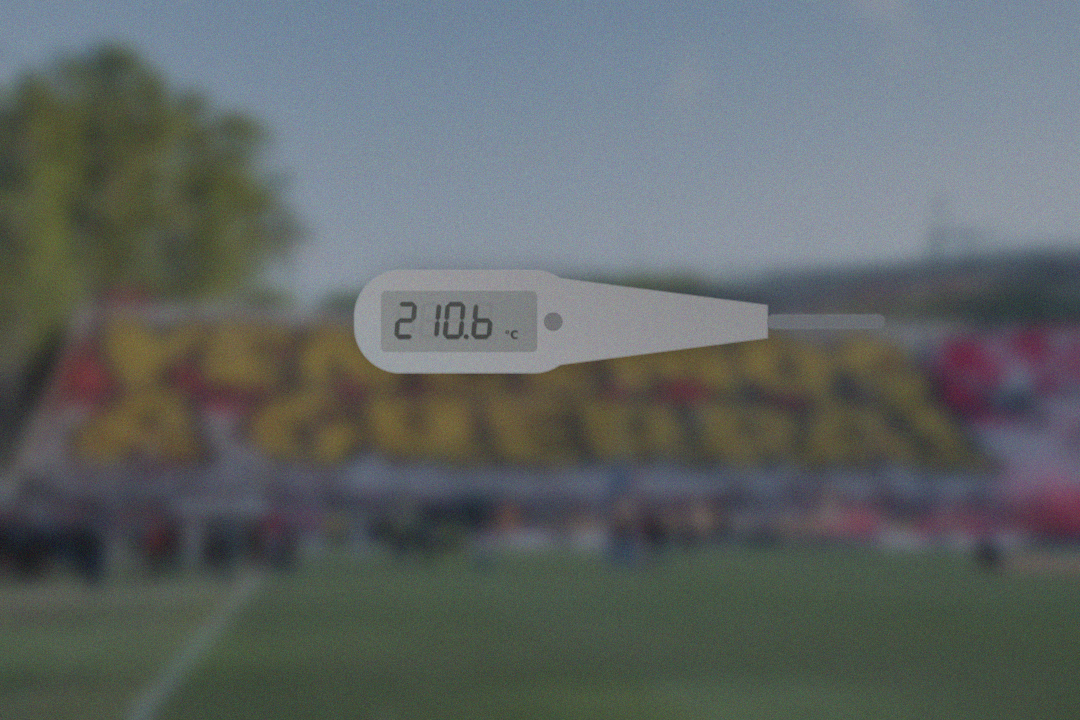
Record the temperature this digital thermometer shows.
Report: 210.6 °C
